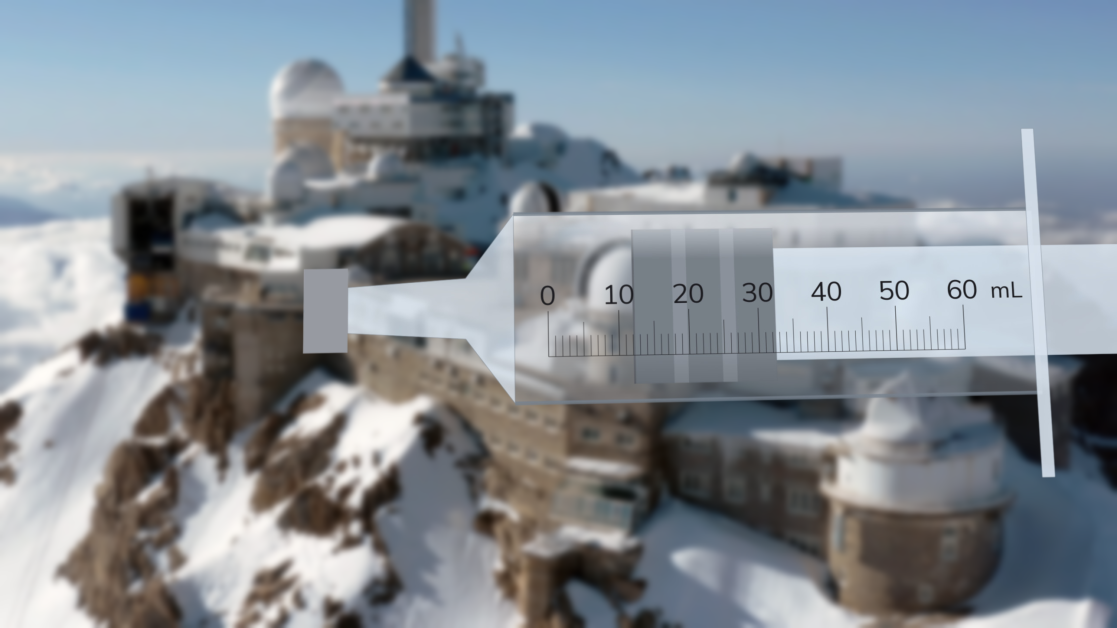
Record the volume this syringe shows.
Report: 12 mL
